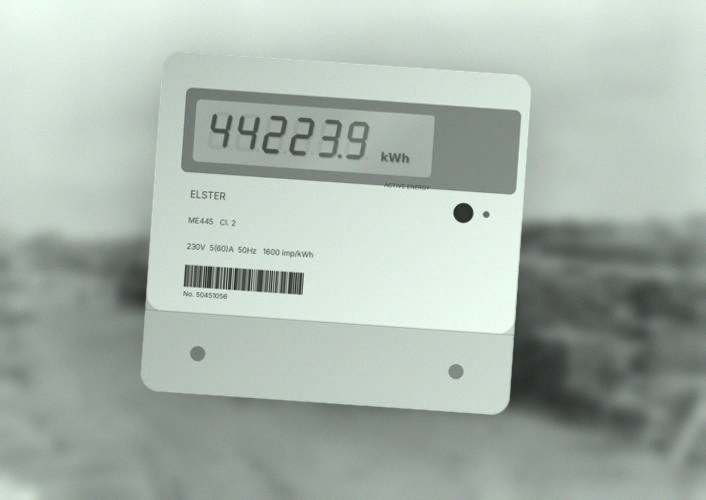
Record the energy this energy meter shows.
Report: 44223.9 kWh
